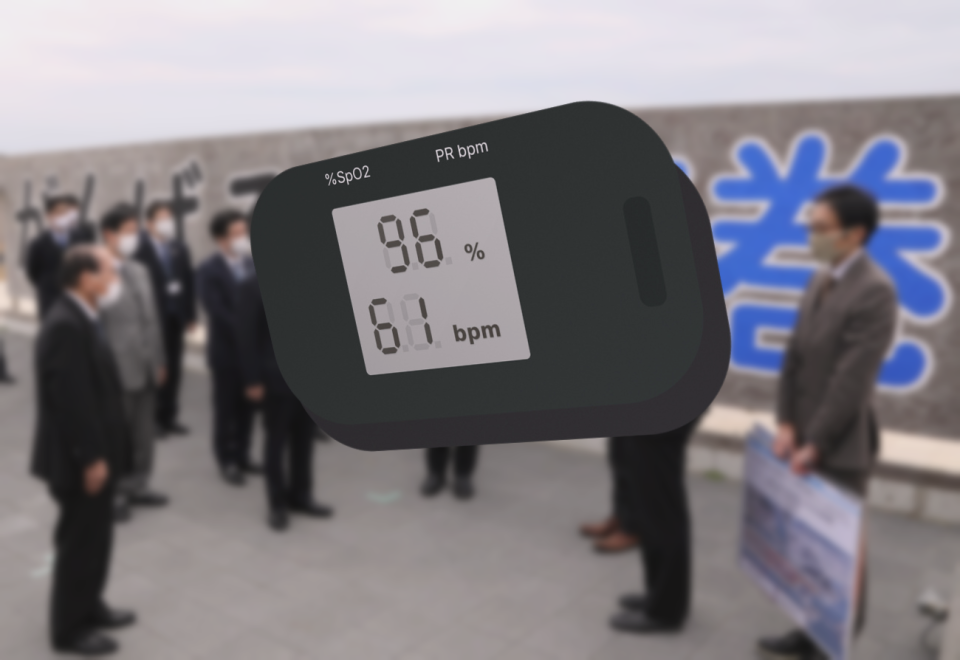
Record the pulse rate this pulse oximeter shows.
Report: 61 bpm
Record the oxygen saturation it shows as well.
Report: 96 %
